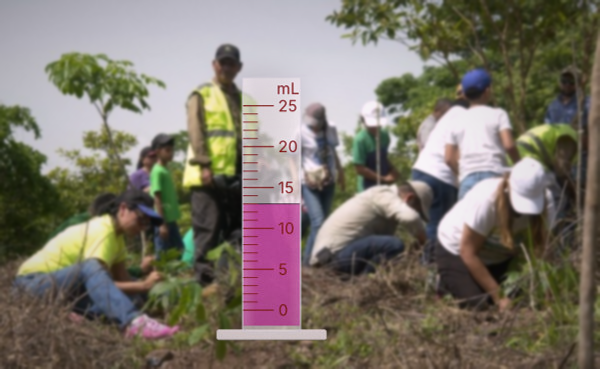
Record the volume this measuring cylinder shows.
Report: 13 mL
